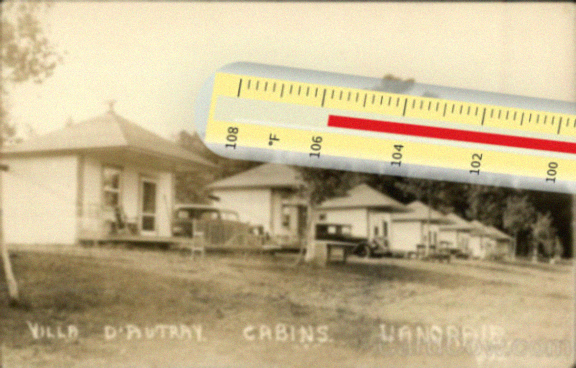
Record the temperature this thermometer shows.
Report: 105.8 °F
